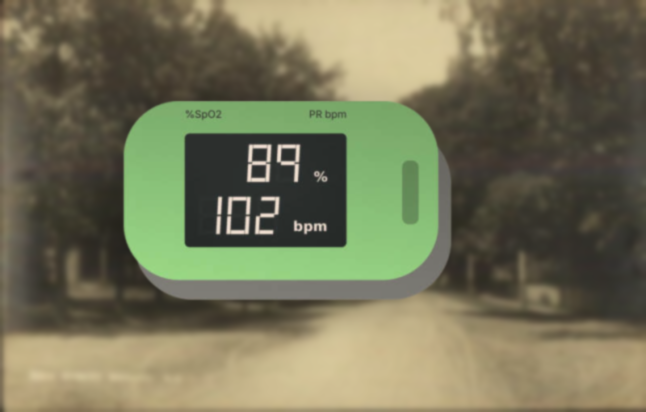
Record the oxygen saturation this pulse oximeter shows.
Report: 89 %
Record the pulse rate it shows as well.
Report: 102 bpm
